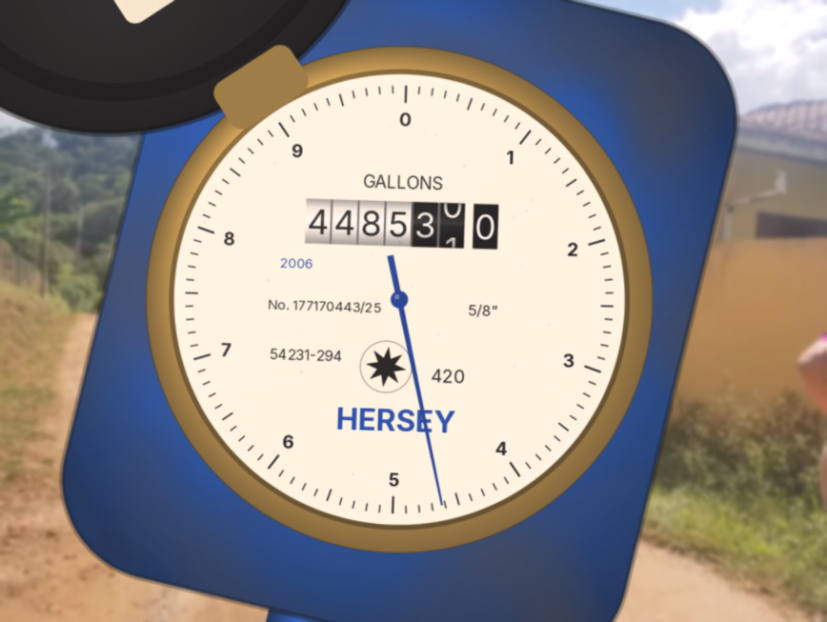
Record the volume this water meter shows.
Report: 4485304.6 gal
